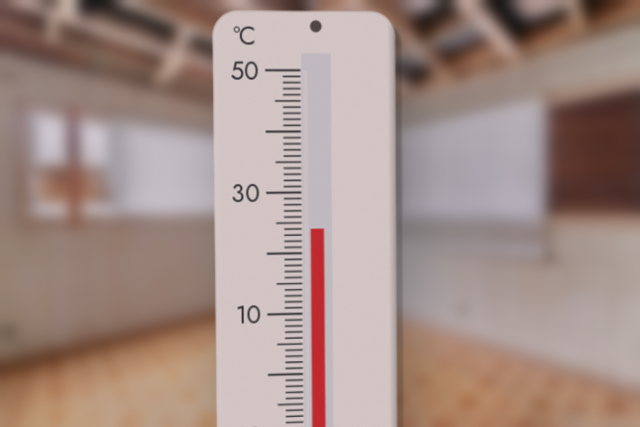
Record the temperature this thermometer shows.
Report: 24 °C
